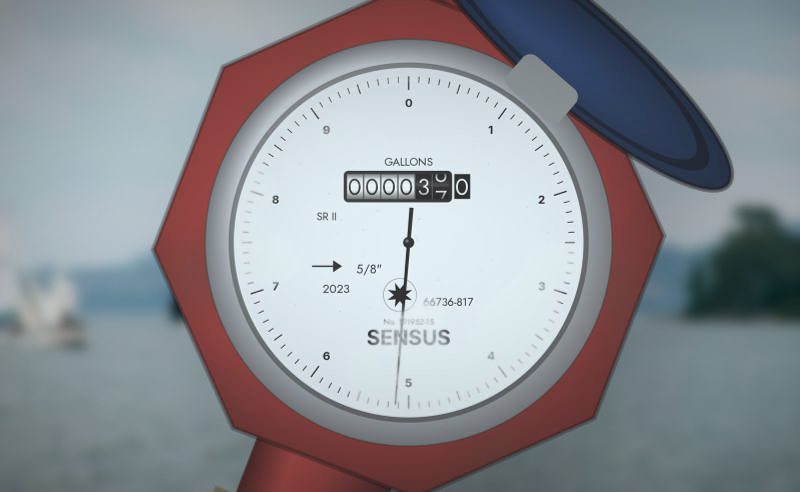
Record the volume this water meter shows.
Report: 365.1 gal
